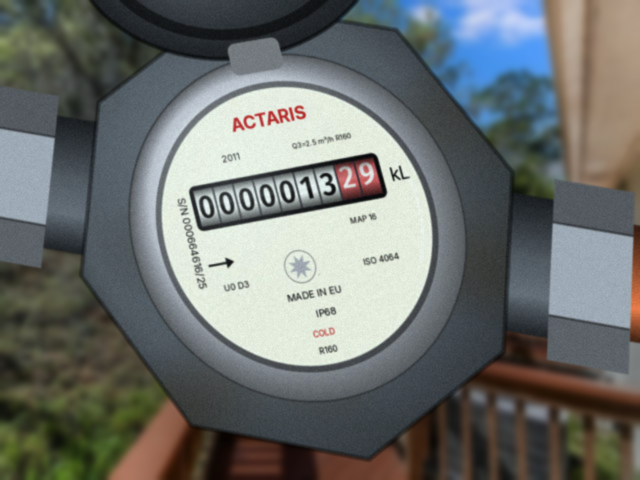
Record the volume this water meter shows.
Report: 13.29 kL
